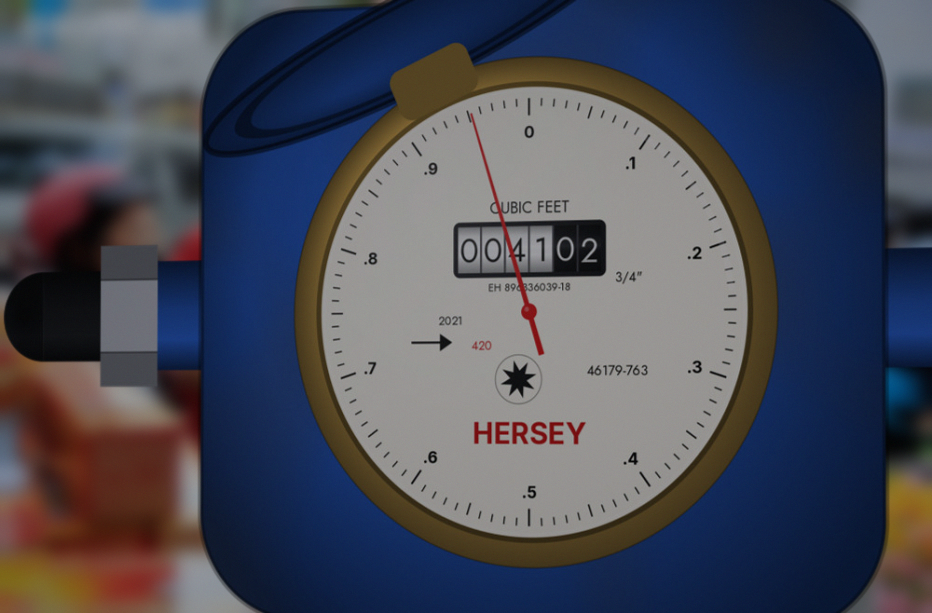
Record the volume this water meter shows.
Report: 4101.95 ft³
